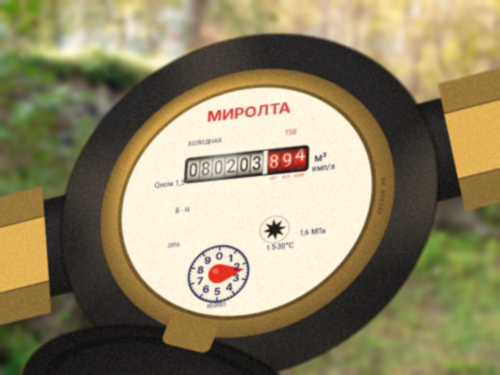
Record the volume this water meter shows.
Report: 80203.8942 m³
